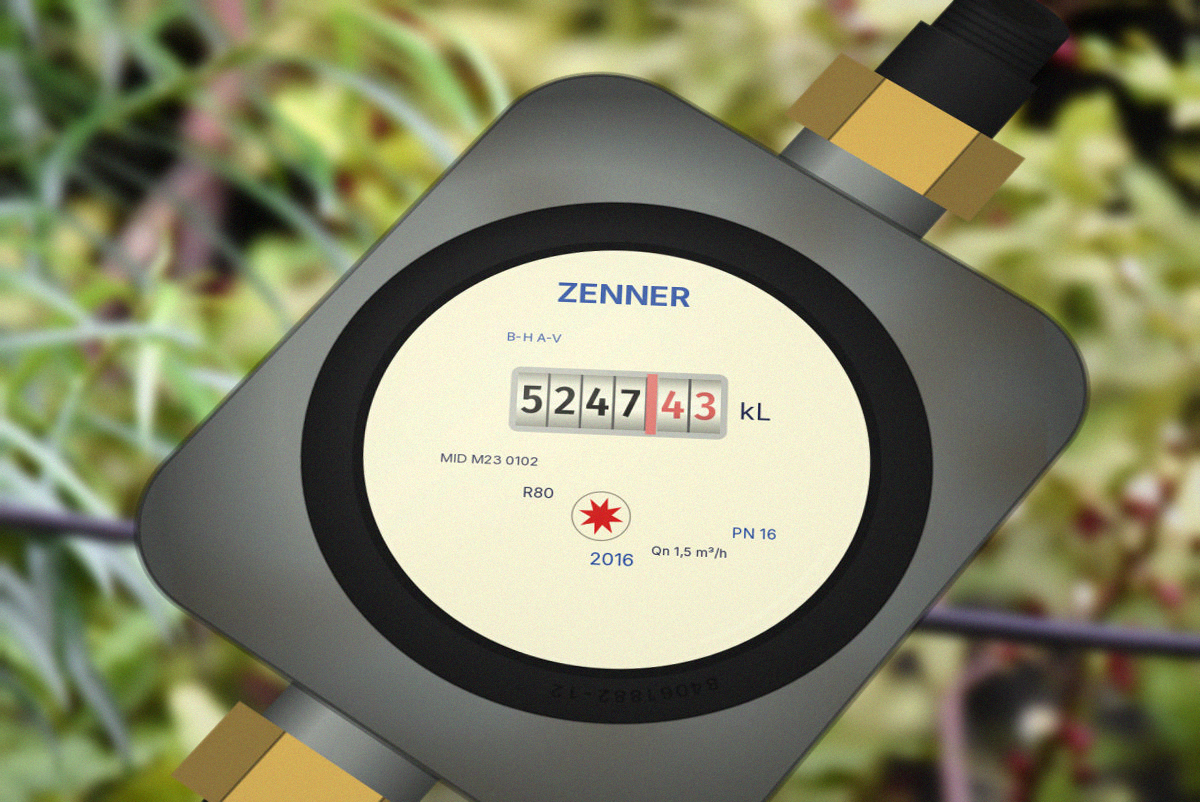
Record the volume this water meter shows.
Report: 5247.43 kL
